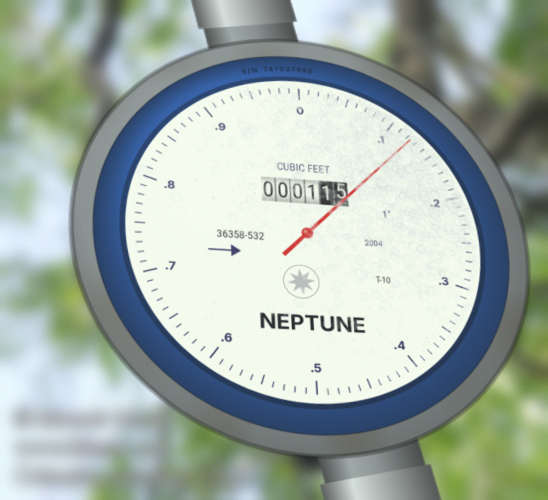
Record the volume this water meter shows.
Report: 115.12 ft³
